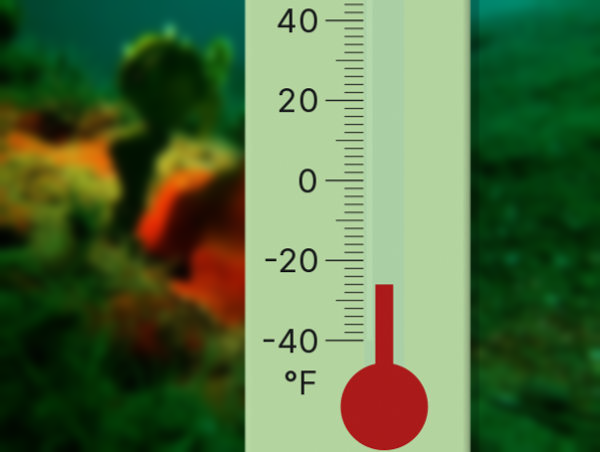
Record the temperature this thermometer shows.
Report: -26 °F
